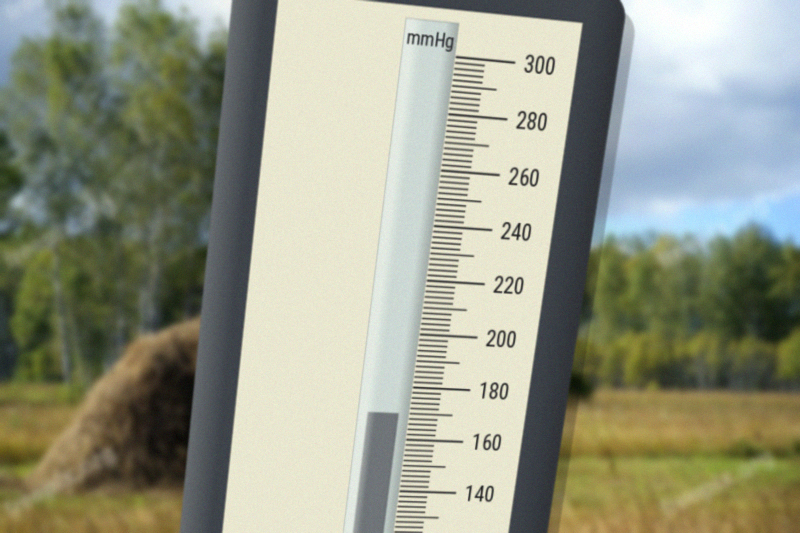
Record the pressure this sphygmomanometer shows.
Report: 170 mmHg
